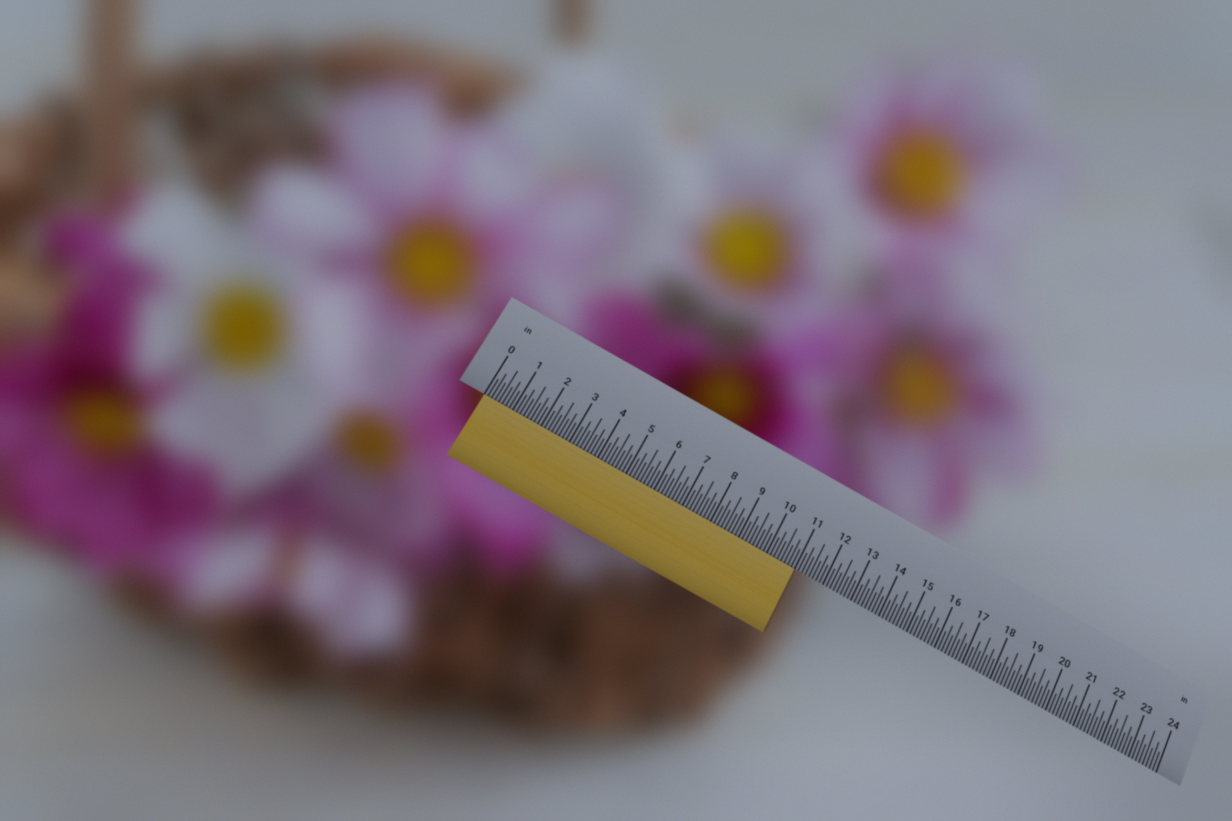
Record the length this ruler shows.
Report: 11 in
